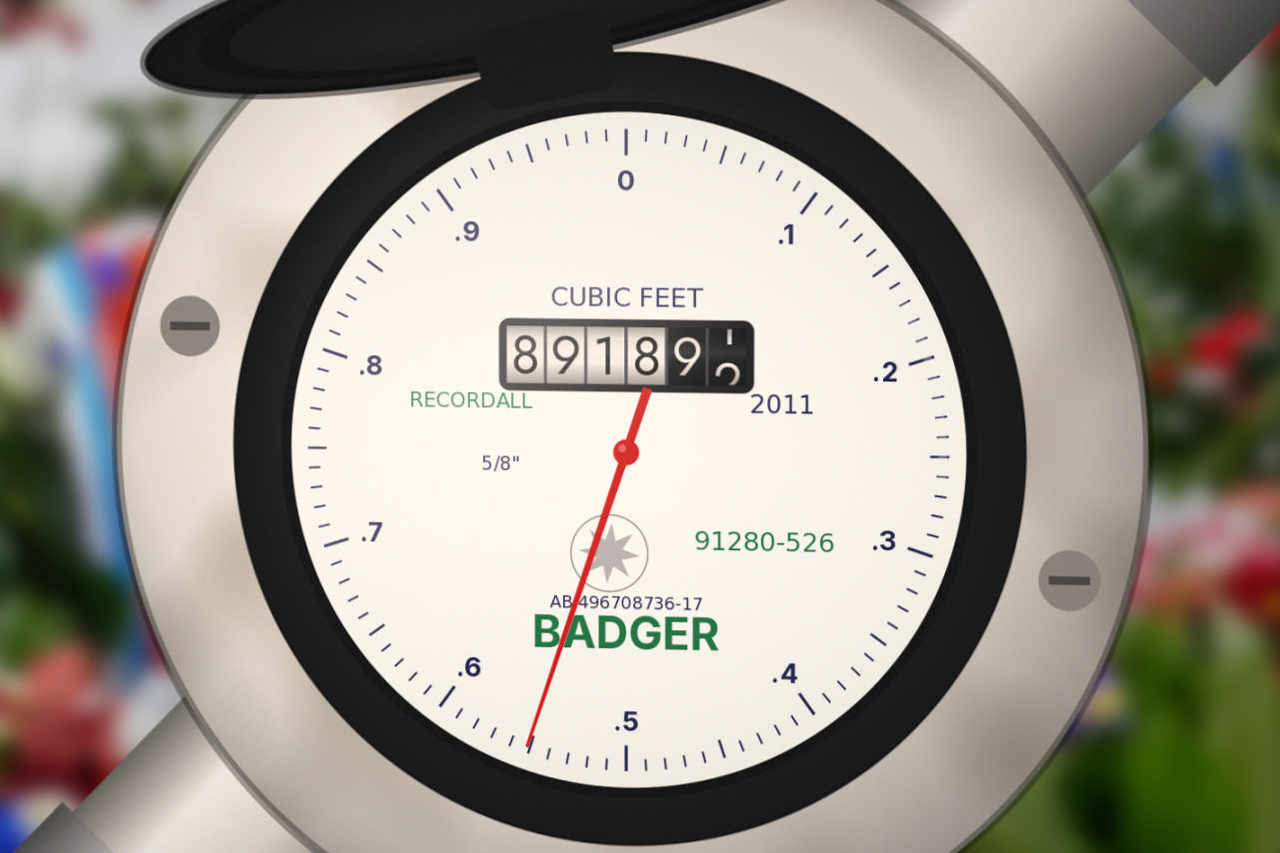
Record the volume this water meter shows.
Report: 891891.55 ft³
